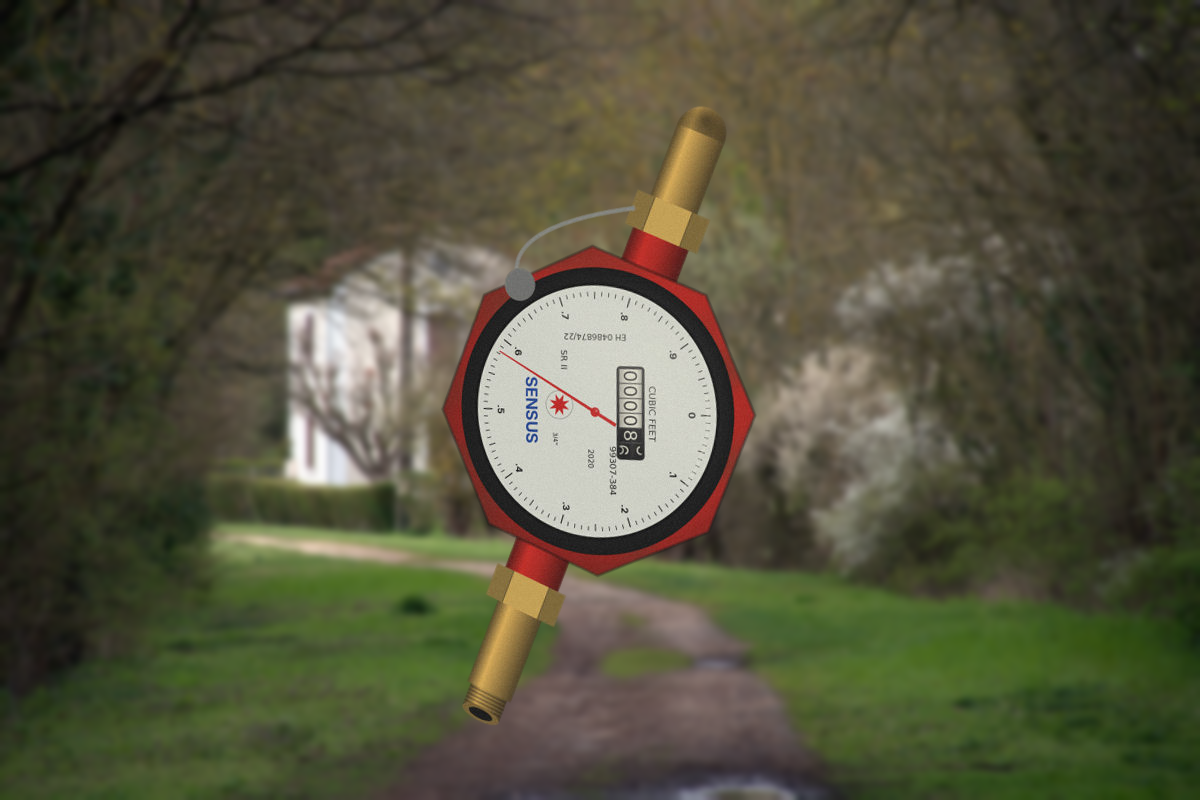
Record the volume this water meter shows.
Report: 85.58 ft³
